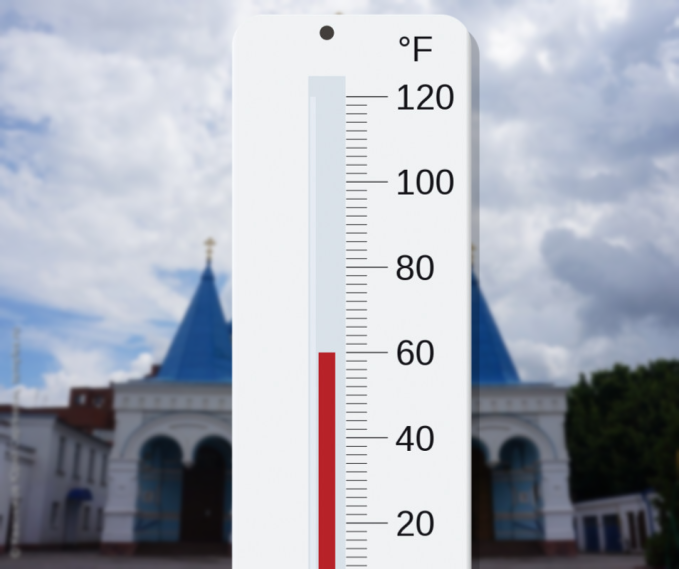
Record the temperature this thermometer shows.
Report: 60 °F
